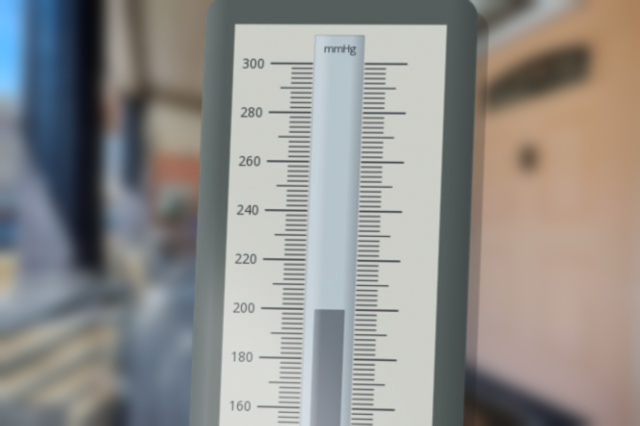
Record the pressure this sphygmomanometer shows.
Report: 200 mmHg
